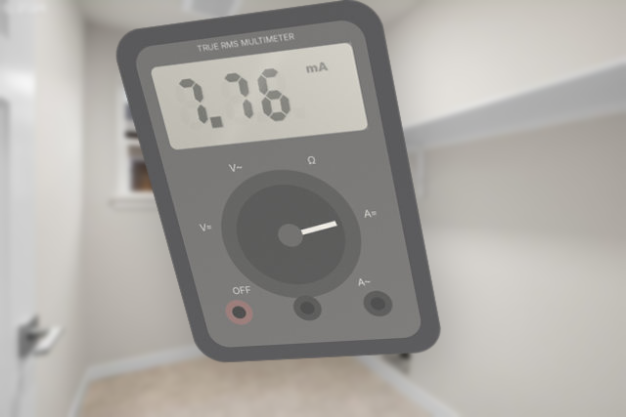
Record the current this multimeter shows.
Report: 7.76 mA
